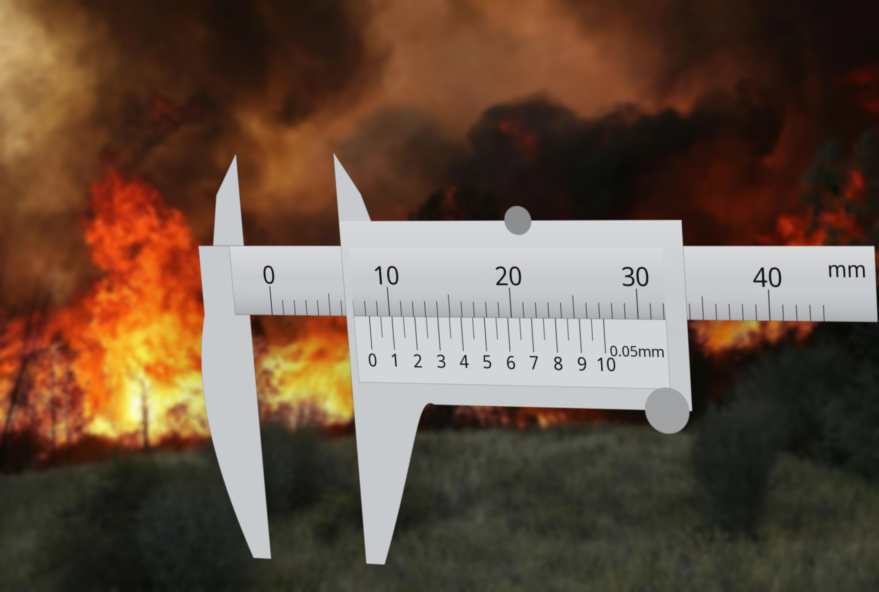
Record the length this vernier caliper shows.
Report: 8.3 mm
